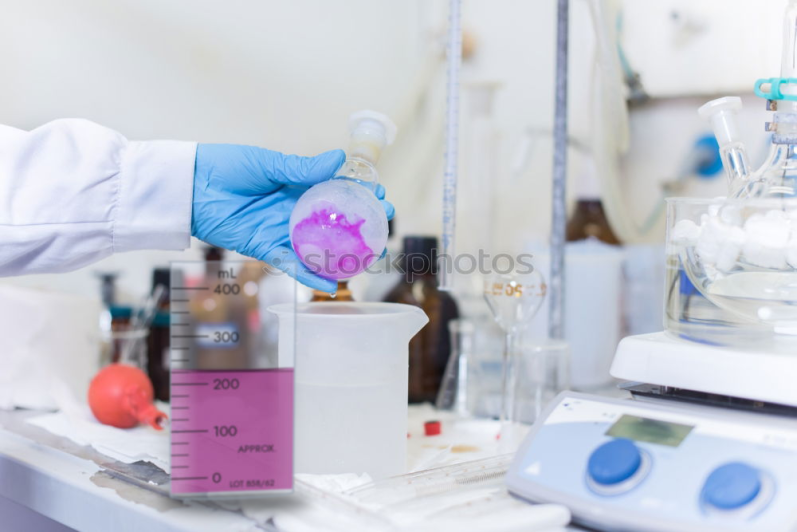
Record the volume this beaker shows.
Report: 225 mL
